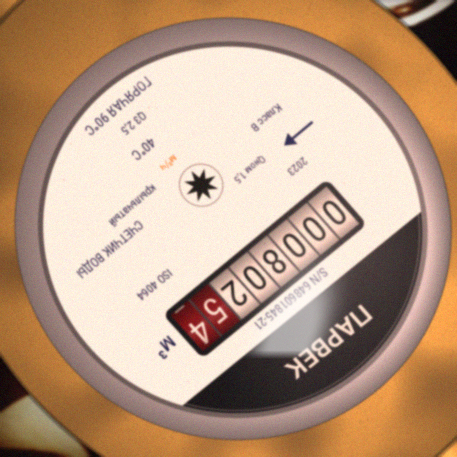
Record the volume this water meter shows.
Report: 802.54 m³
